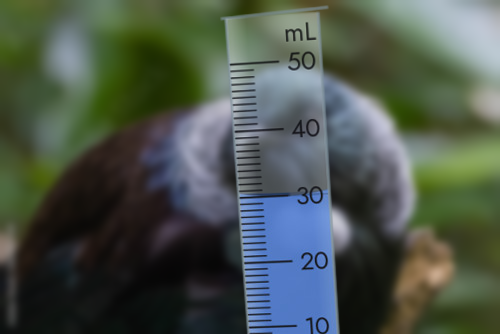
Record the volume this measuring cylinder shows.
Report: 30 mL
